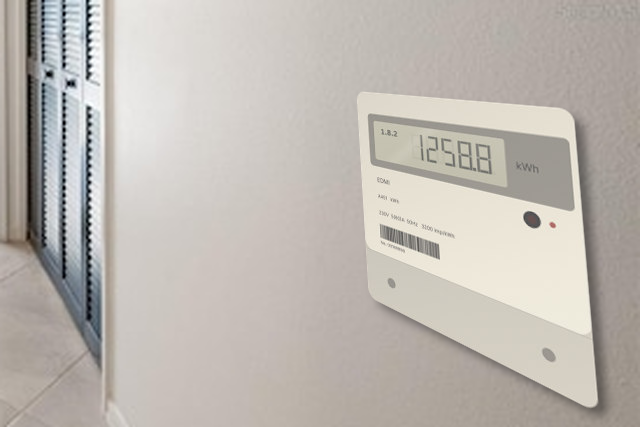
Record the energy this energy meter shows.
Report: 1258.8 kWh
